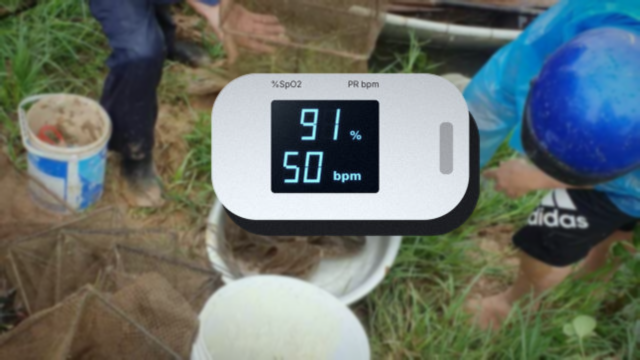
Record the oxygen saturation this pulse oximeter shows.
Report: 91 %
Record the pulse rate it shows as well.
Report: 50 bpm
